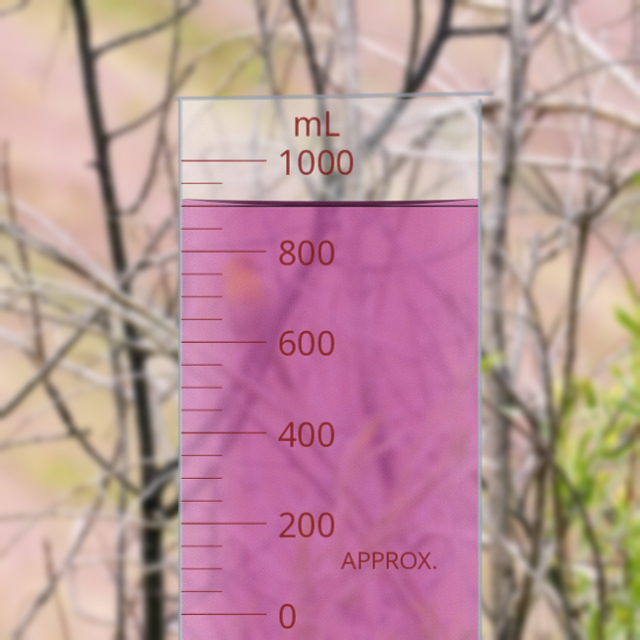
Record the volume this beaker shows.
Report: 900 mL
